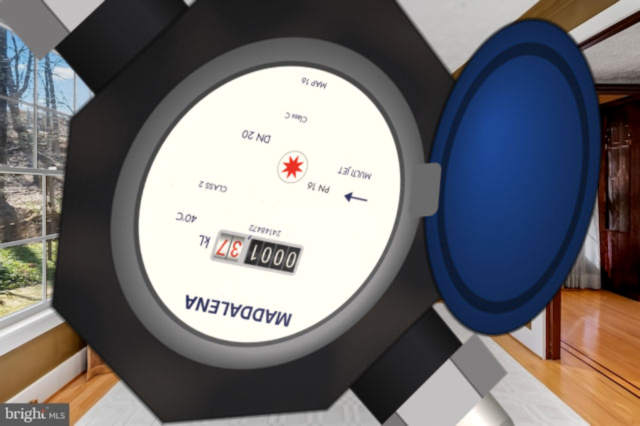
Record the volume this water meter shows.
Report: 1.37 kL
